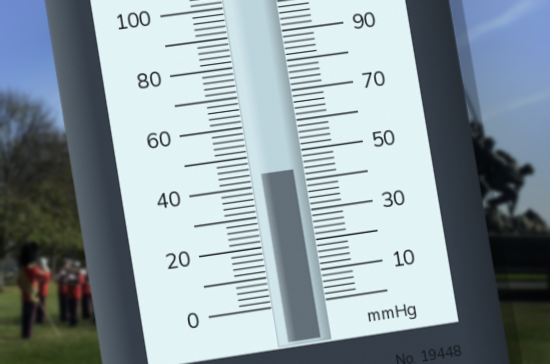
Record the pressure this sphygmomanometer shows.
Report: 44 mmHg
